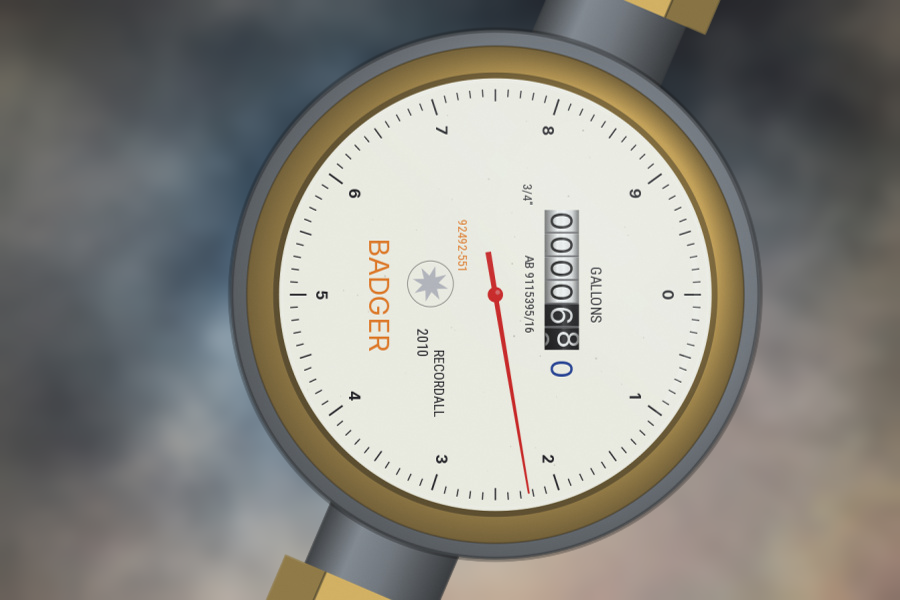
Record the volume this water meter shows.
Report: 682.2 gal
